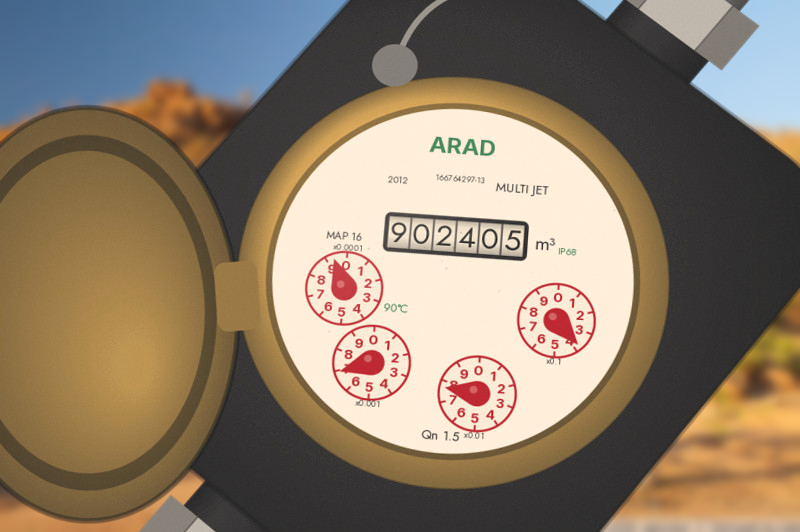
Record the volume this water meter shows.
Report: 902405.3769 m³
